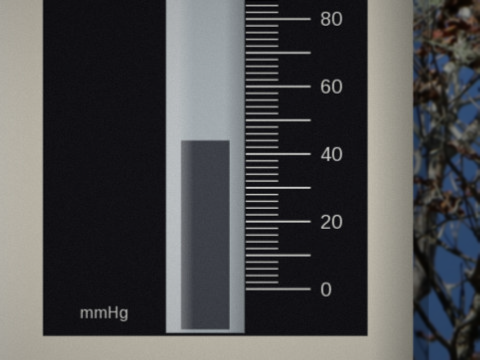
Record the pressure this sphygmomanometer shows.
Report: 44 mmHg
